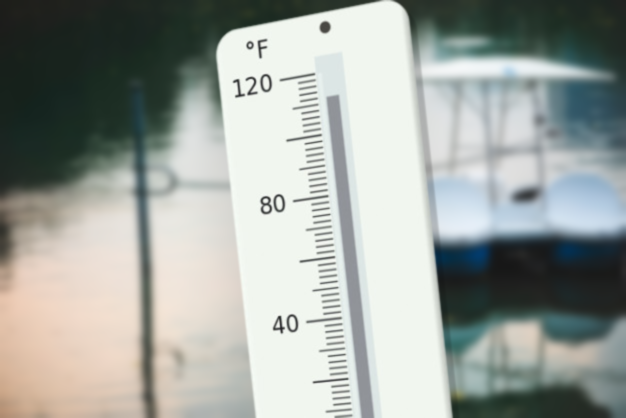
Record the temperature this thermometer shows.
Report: 112 °F
